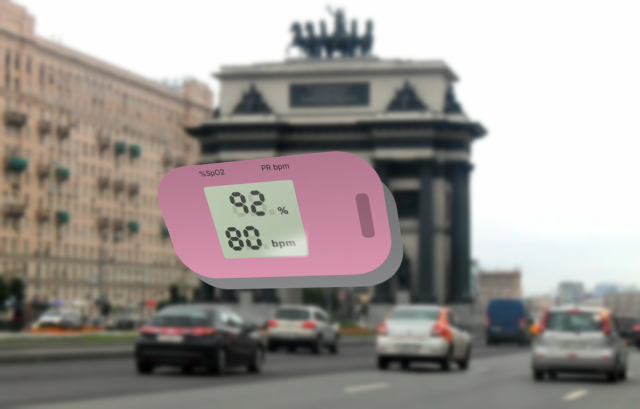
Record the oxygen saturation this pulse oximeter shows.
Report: 92 %
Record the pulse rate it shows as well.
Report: 80 bpm
